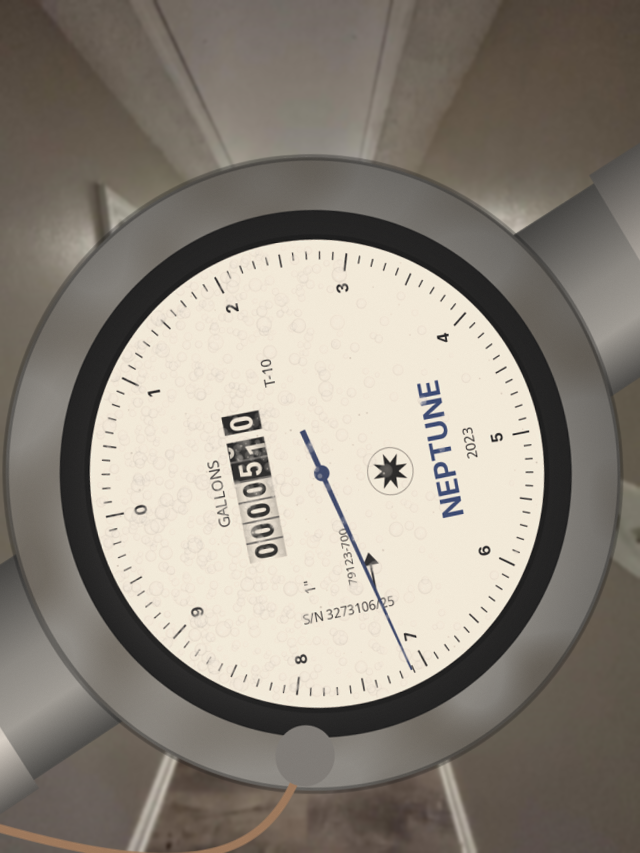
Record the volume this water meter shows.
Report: 507.1 gal
